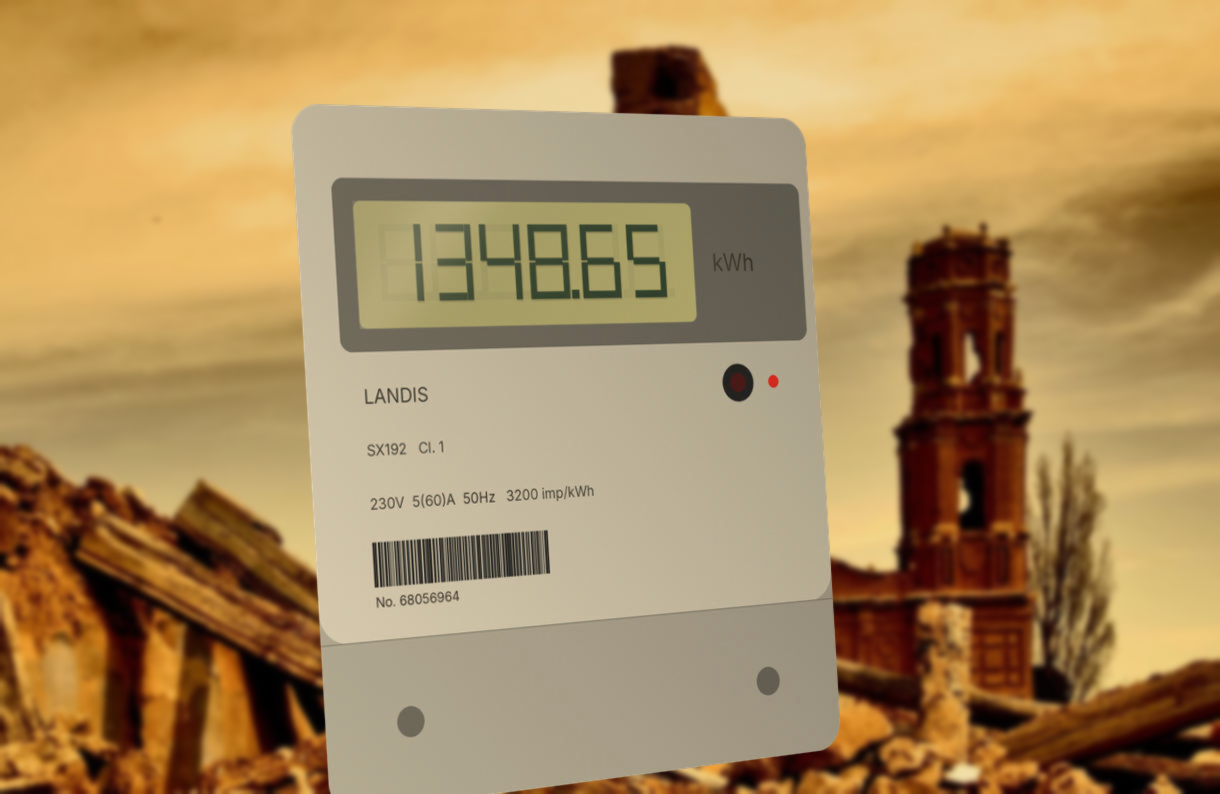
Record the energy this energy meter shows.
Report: 1348.65 kWh
